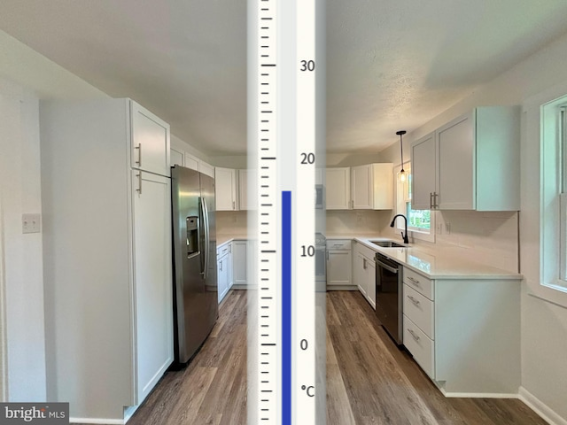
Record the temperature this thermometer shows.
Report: 16.5 °C
